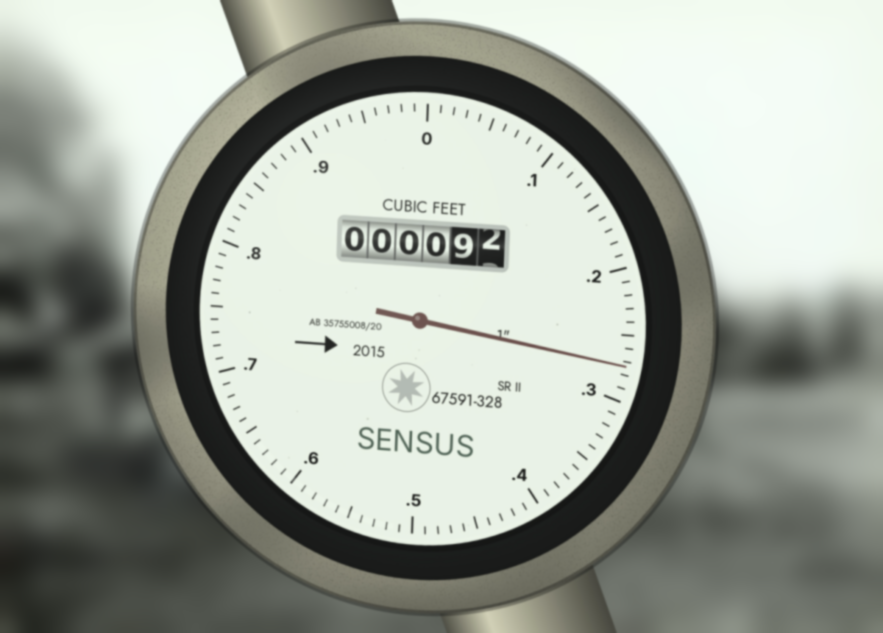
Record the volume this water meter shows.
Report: 92.27 ft³
